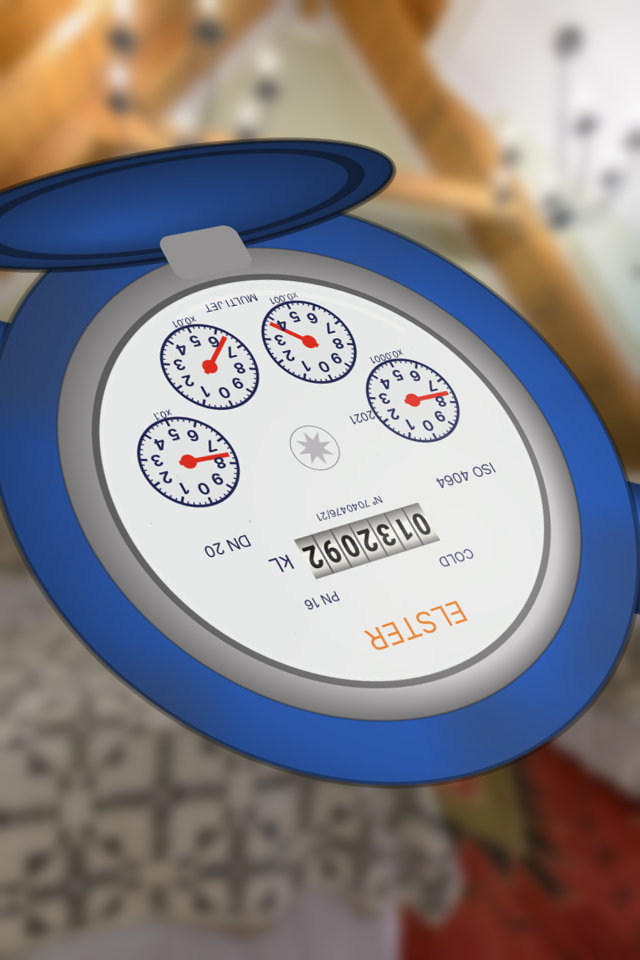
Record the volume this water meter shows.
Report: 132092.7637 kL
